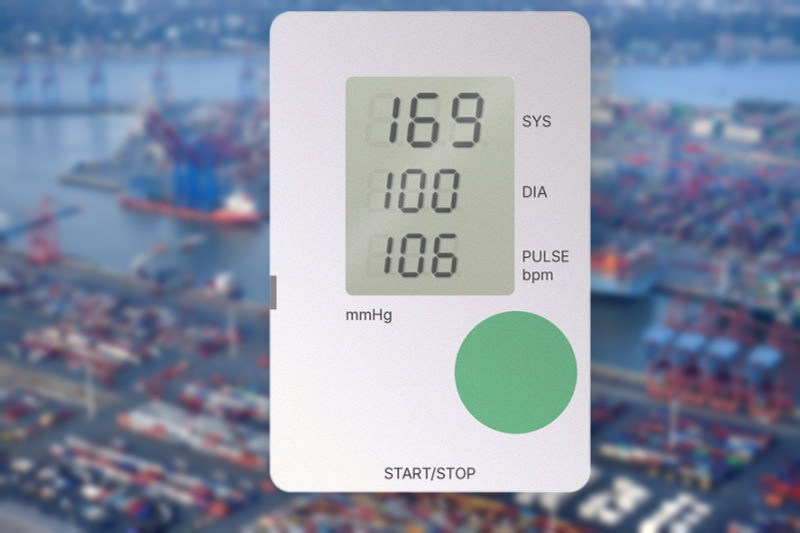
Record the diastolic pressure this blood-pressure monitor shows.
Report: 100 mmHg
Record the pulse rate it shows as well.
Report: 106 bpm
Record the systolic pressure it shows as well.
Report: 169 mmHg
